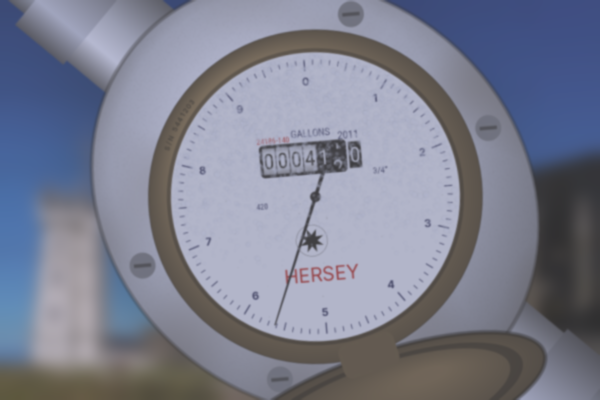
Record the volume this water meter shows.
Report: 4115.6 gal
